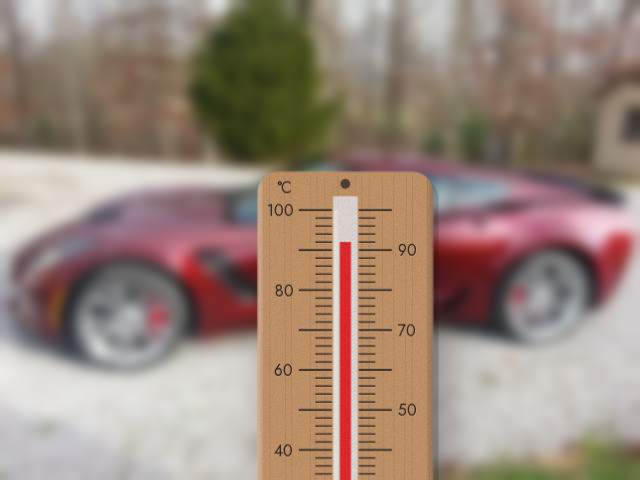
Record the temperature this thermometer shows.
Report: 92 °C
